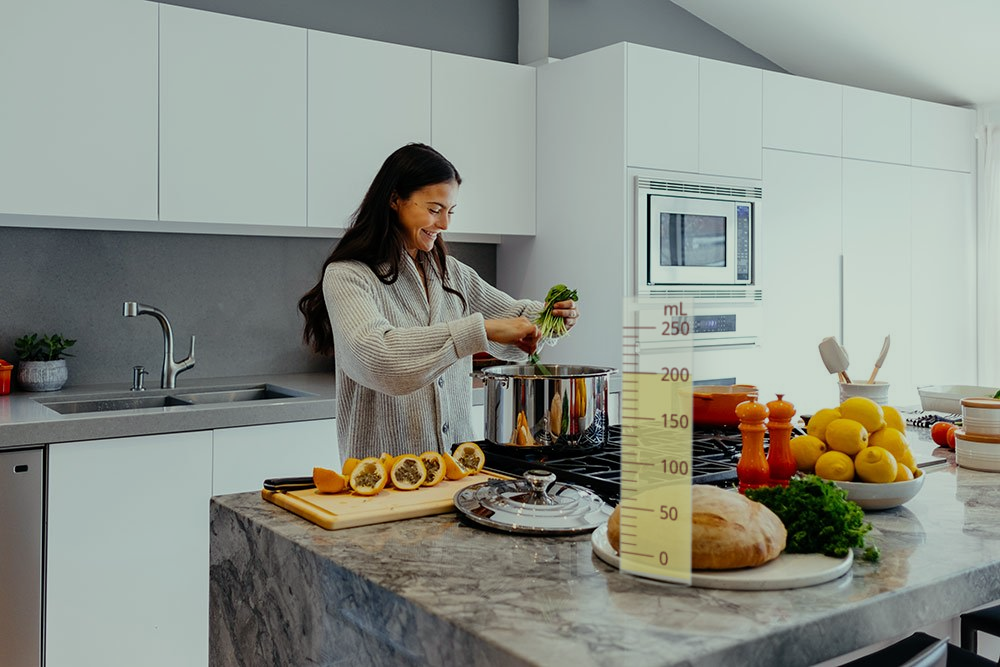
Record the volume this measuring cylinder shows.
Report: 200 mL
